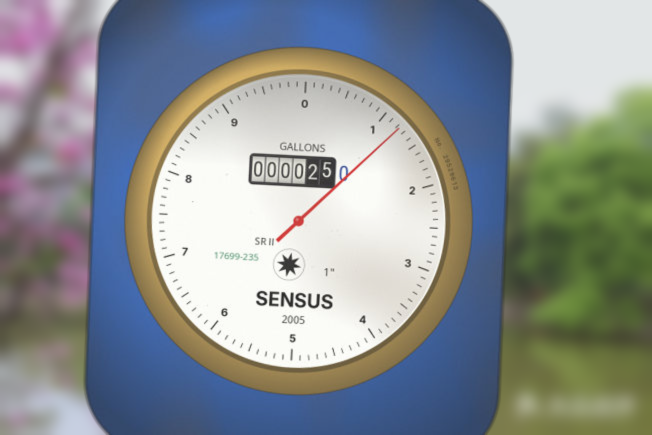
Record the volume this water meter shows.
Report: 251.2 gal
